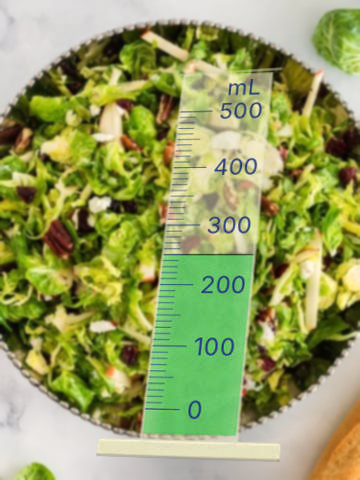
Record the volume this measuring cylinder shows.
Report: 250 mL
